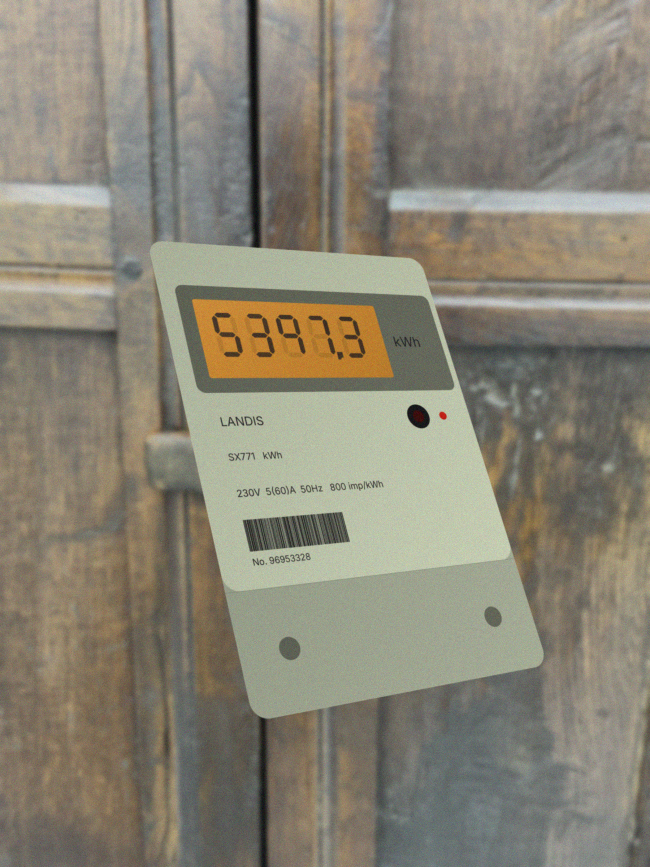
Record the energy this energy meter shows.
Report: 5397.3 kWh
